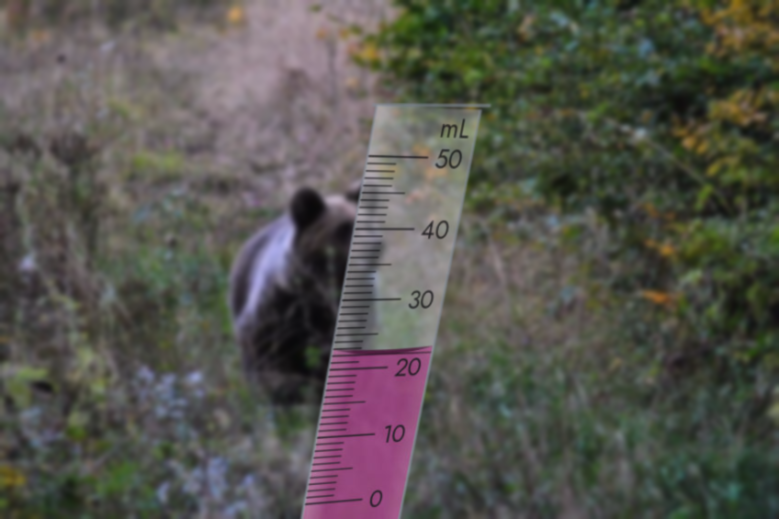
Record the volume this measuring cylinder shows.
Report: 22 mL
